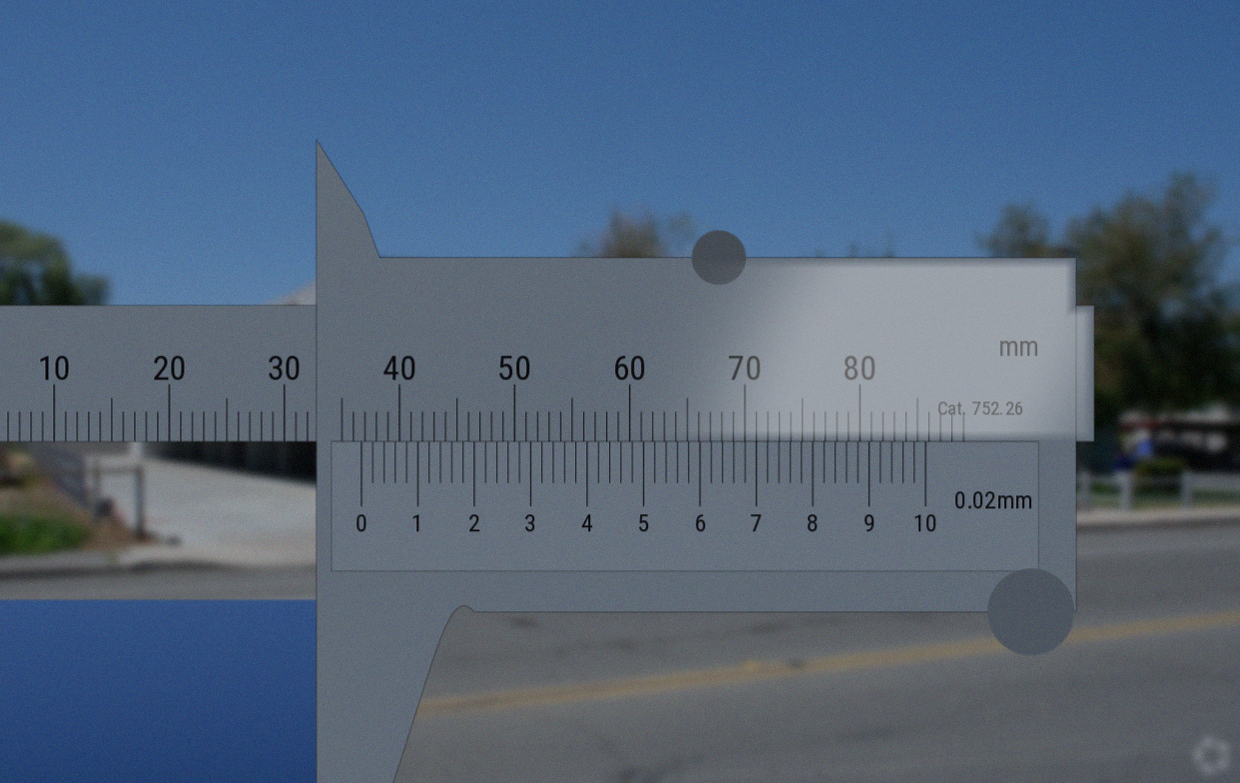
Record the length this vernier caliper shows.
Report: 36.7 mm
